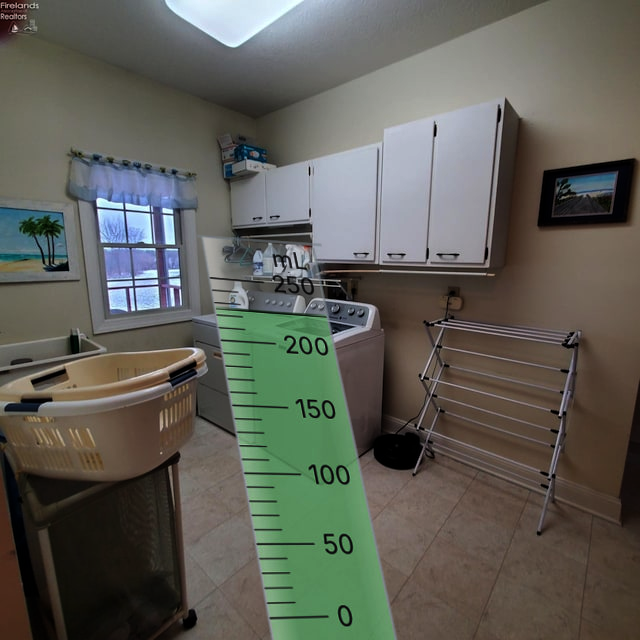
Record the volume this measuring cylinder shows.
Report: 225 mL
